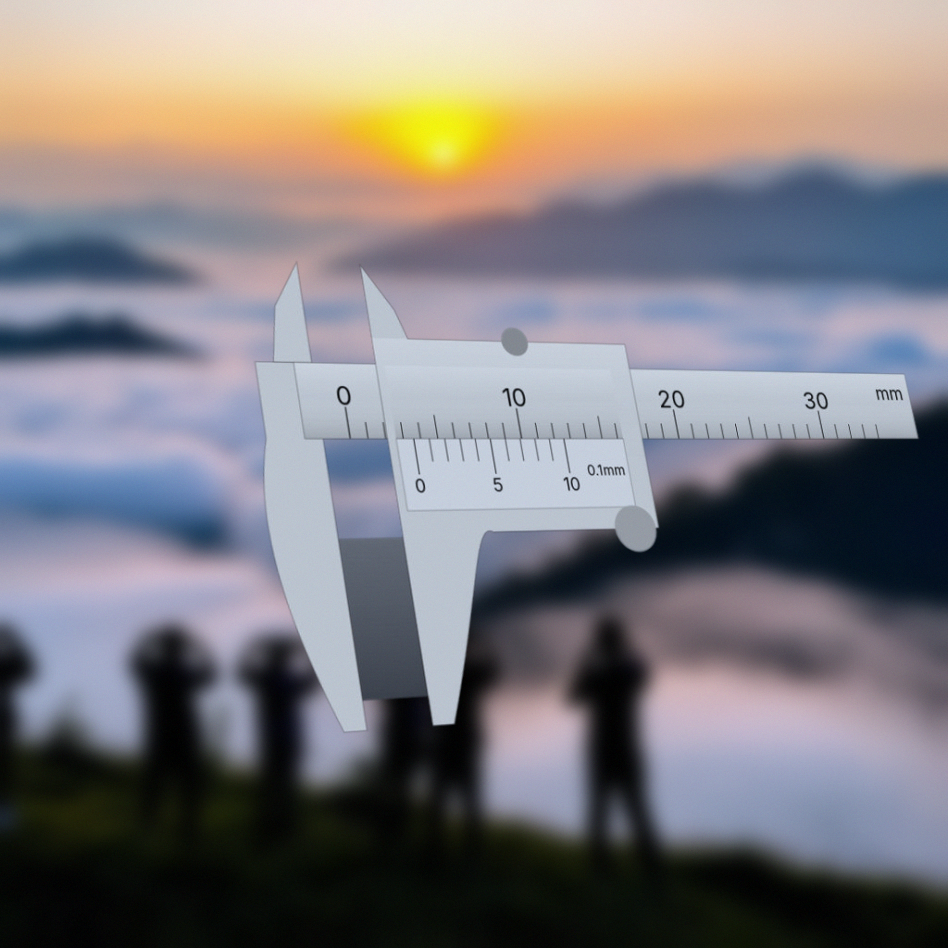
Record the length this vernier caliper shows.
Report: 3.6 mm
